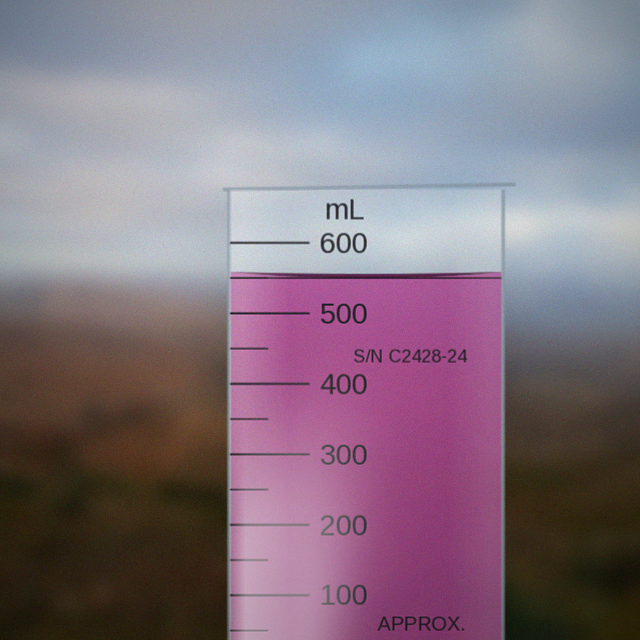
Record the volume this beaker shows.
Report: 550 mL
